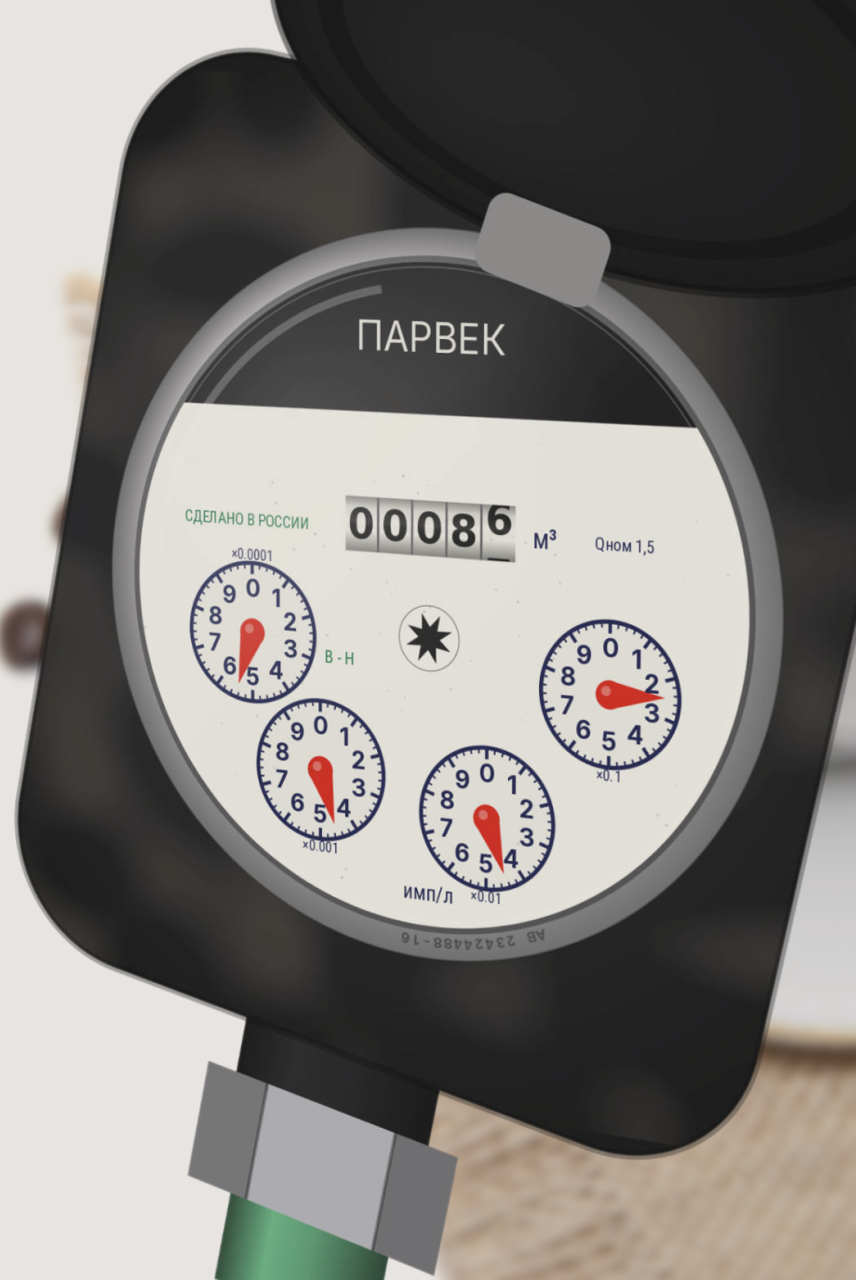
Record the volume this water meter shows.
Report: 86.2445 m³
